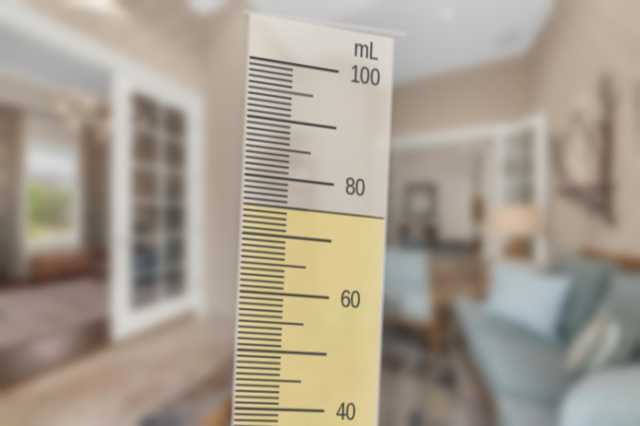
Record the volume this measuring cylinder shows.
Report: 75 mL
